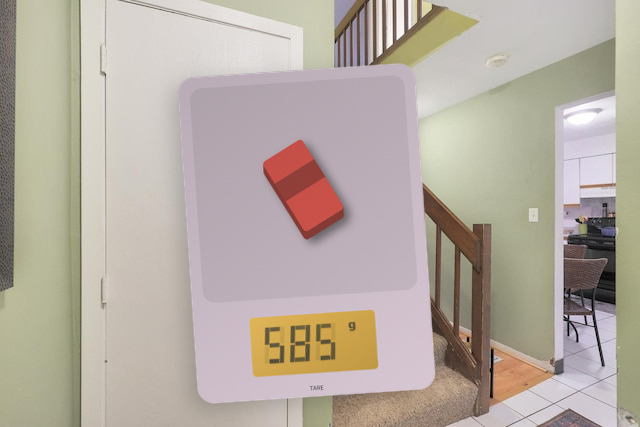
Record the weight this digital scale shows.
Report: 585 g
